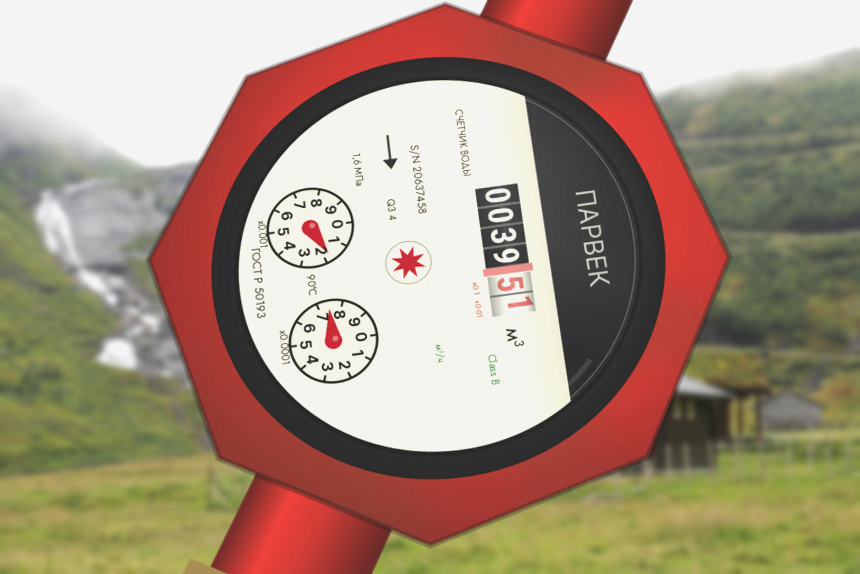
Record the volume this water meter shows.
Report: 39.5117 m³
